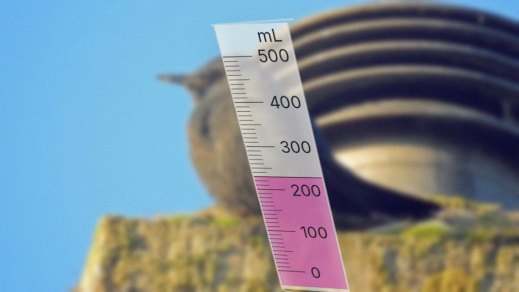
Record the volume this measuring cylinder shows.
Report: 230 mL
